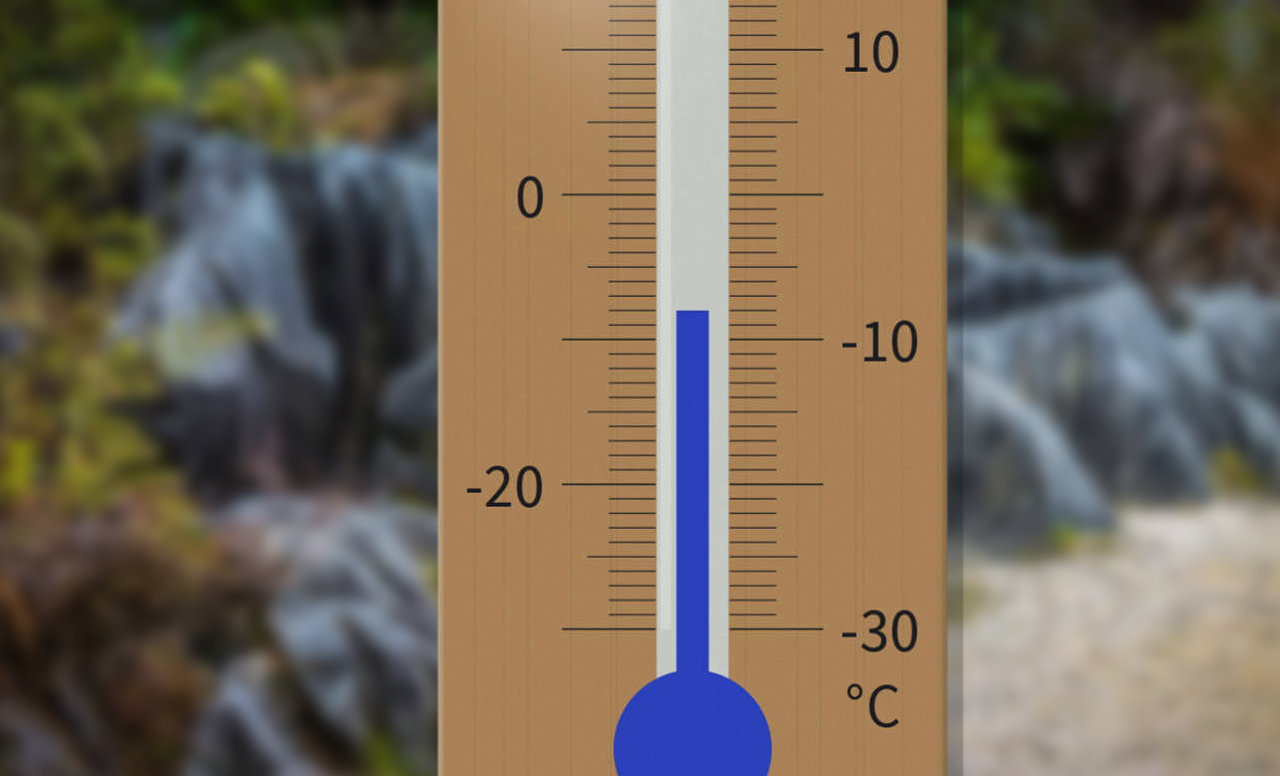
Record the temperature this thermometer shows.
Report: -8 °C
